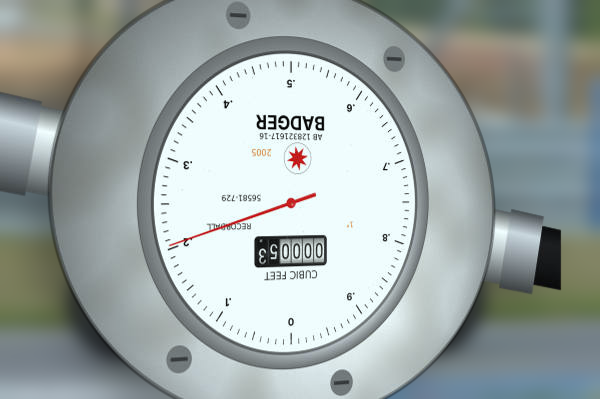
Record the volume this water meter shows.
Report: 53.20 ft³
